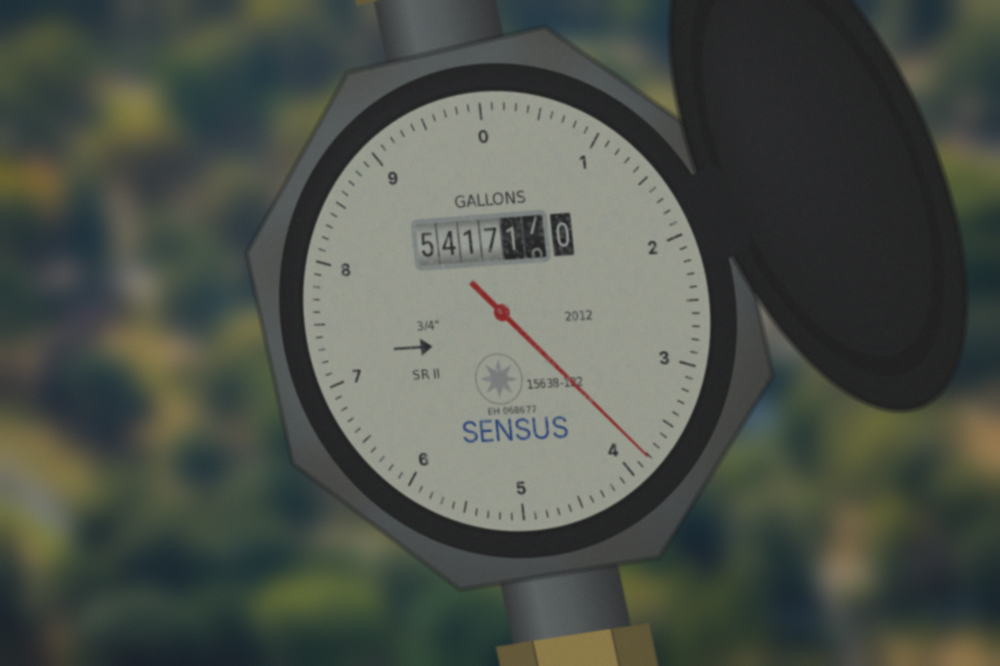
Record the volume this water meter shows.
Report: 5417173.8 gal
